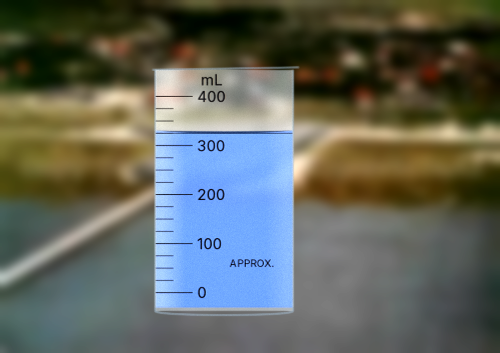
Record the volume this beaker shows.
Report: 325 mL
